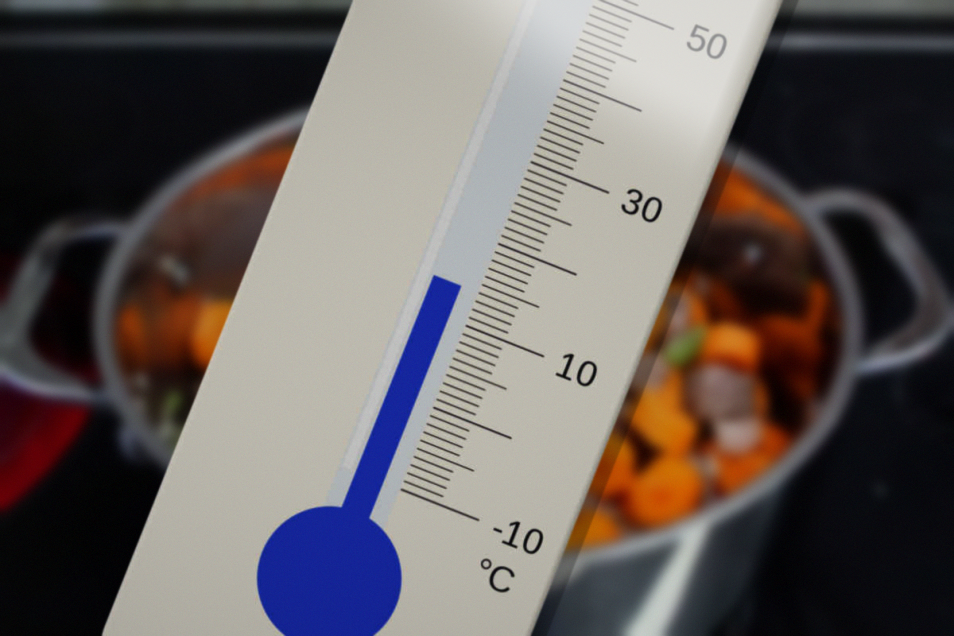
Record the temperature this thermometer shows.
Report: 14 °C
